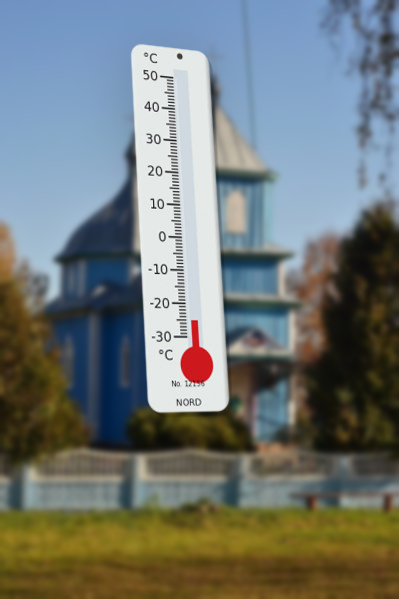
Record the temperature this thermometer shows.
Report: -25 °C
